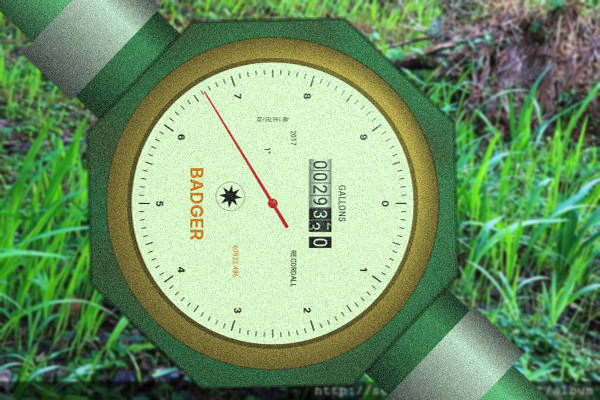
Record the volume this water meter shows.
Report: 29326.6 gal
